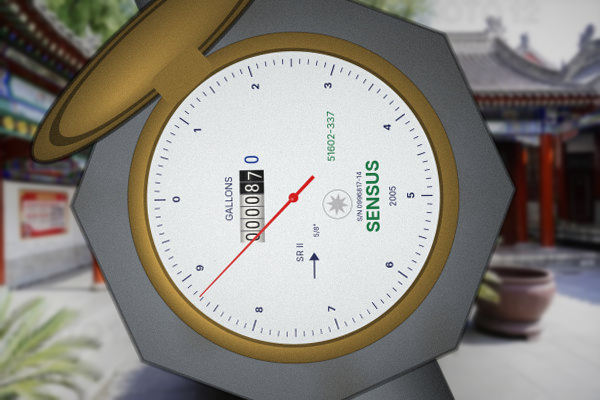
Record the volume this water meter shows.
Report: 868.7 gal
